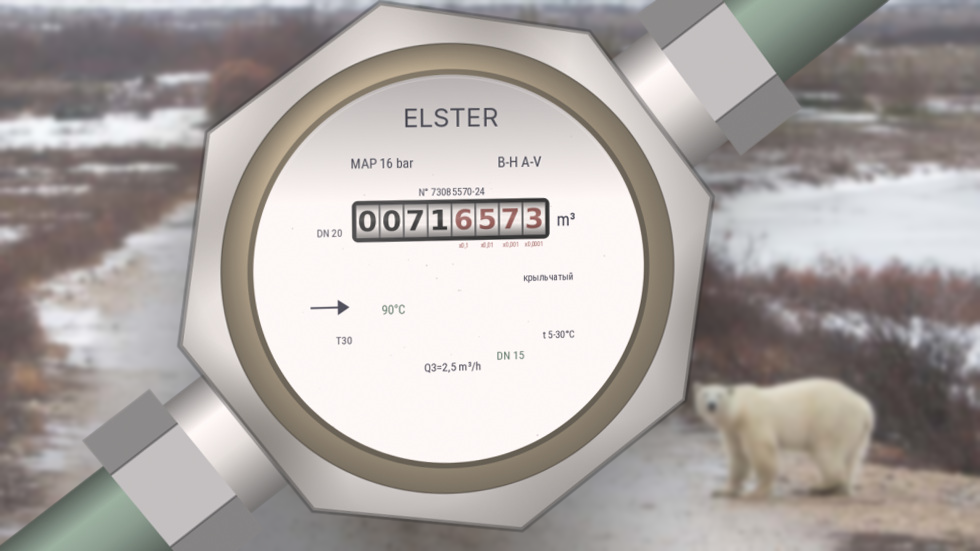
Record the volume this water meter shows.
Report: 71.6573 m³
